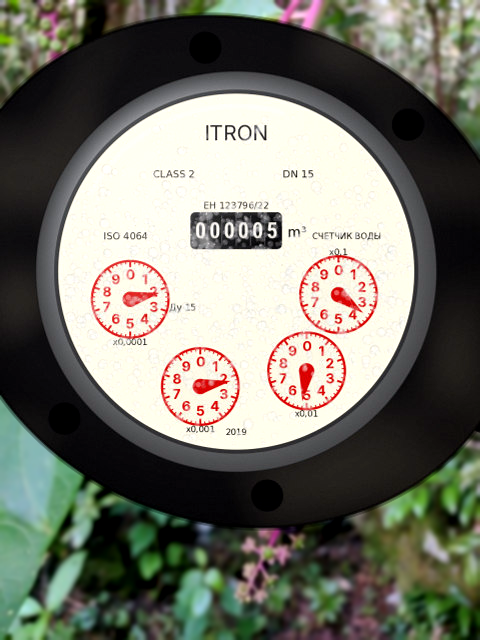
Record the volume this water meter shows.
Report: 5.3522 m³
